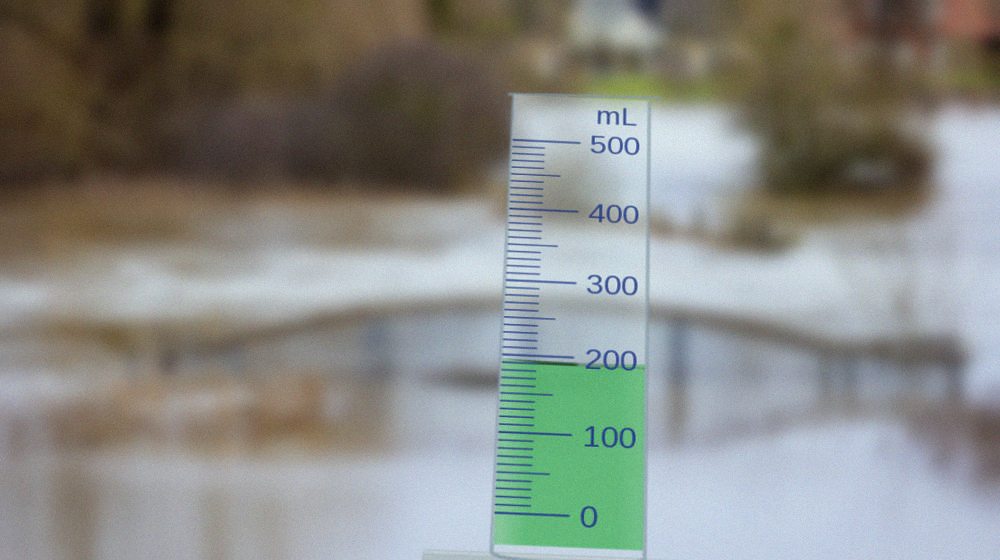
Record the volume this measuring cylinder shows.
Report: 190 mL
